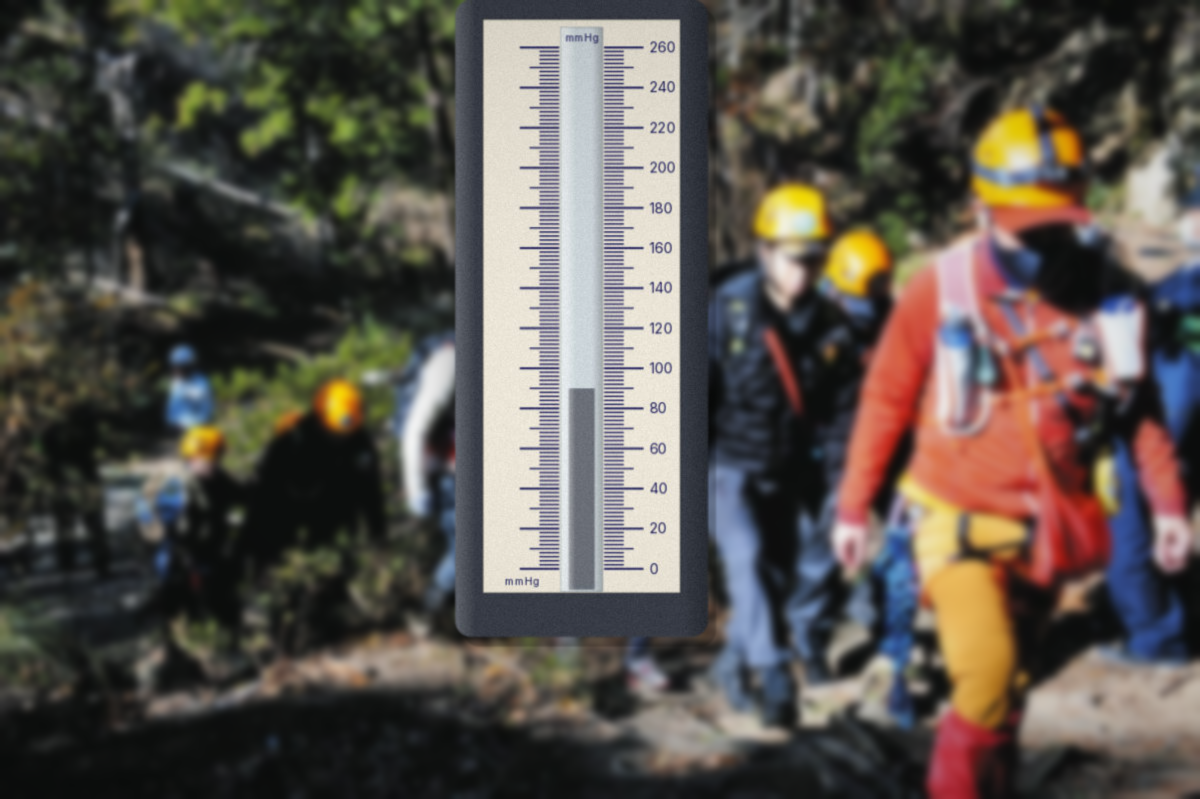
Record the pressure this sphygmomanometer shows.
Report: 90 mmHg
